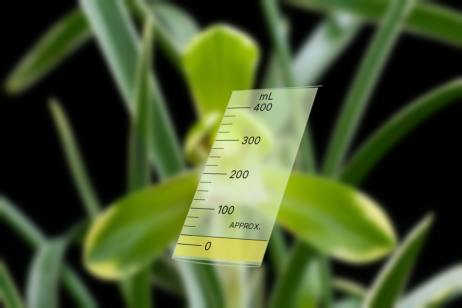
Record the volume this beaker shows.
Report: 25 mL
